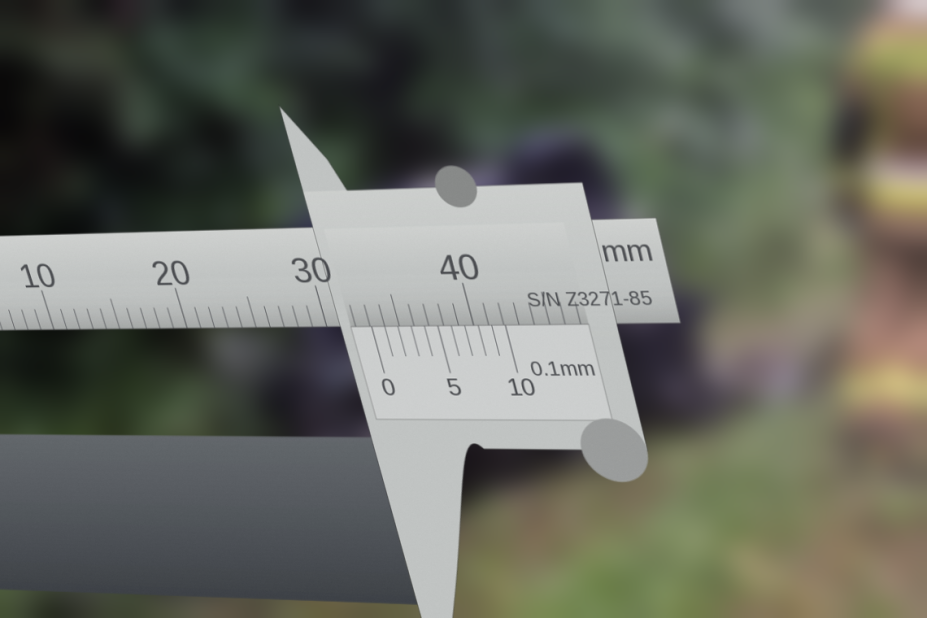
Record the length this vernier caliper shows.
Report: 33.1 mm
